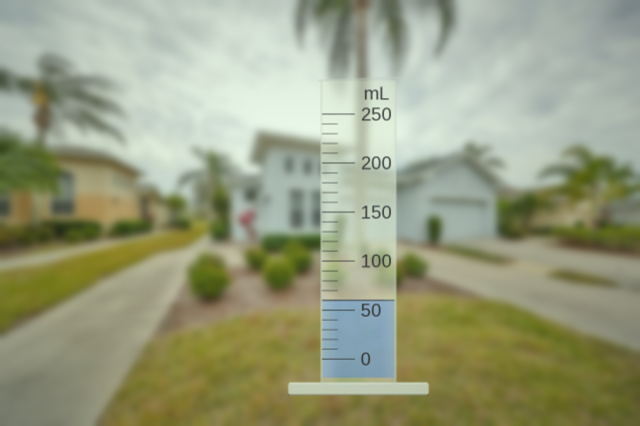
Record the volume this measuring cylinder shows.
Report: 60 mL
